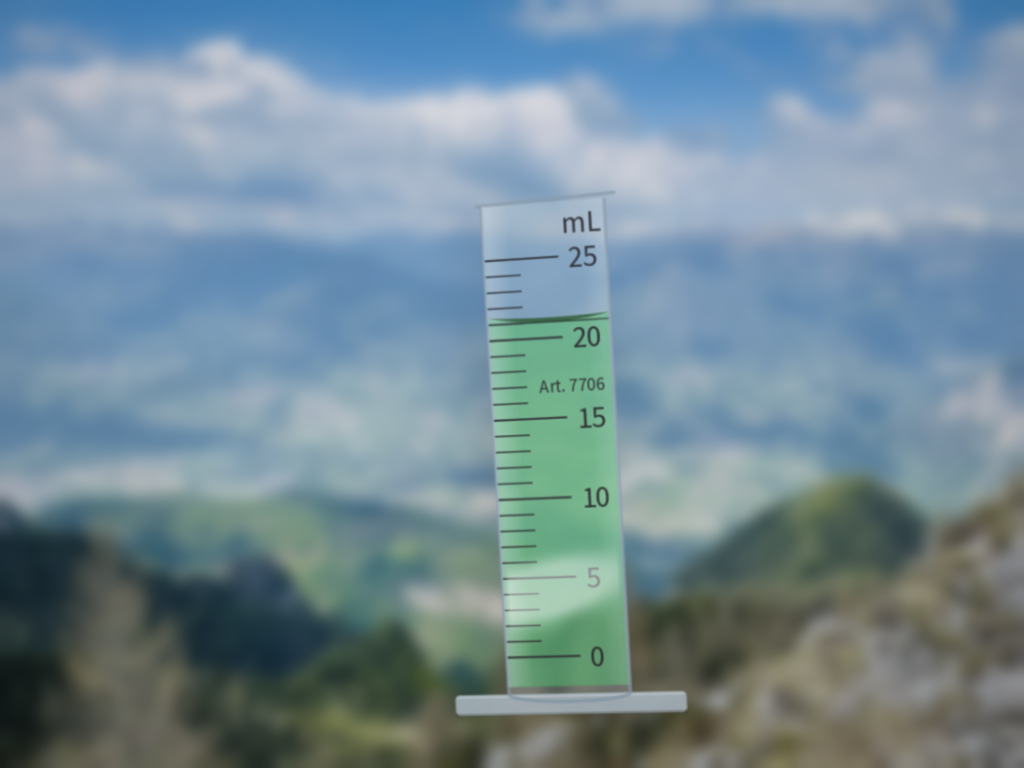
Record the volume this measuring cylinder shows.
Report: 21 mL
